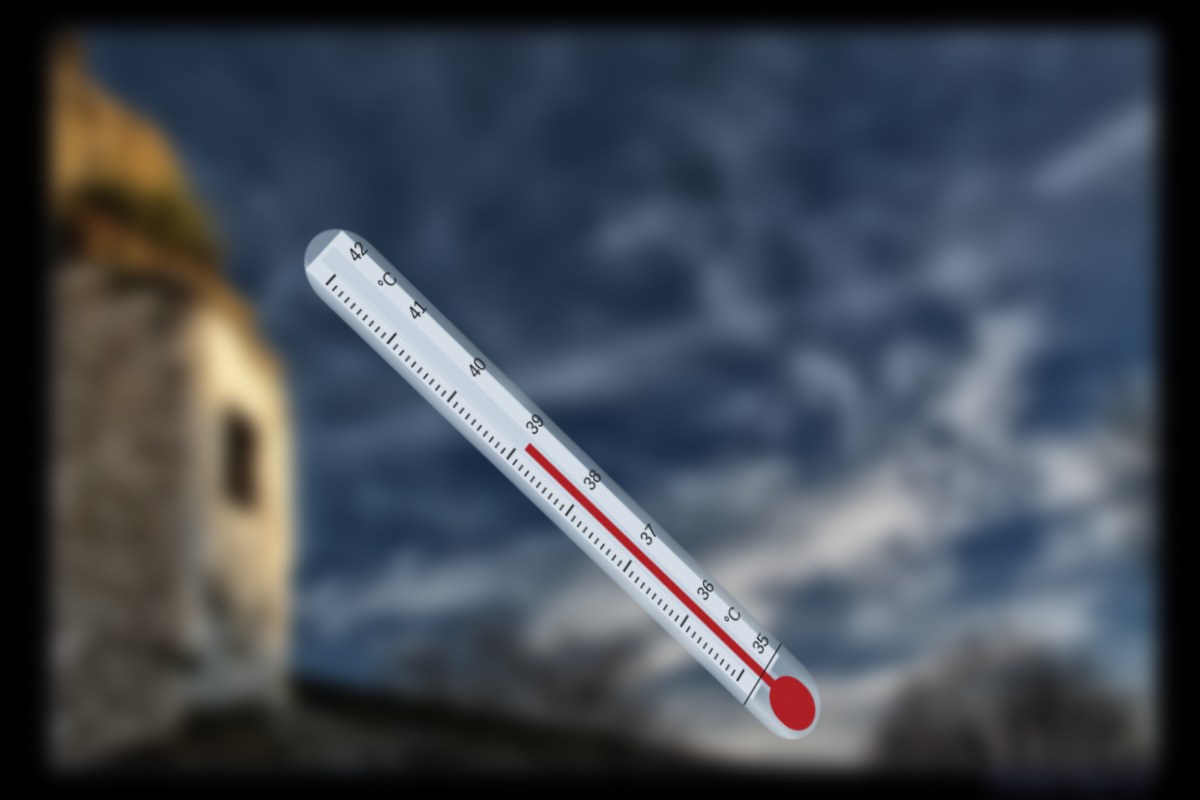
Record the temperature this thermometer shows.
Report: 38.9 °C
